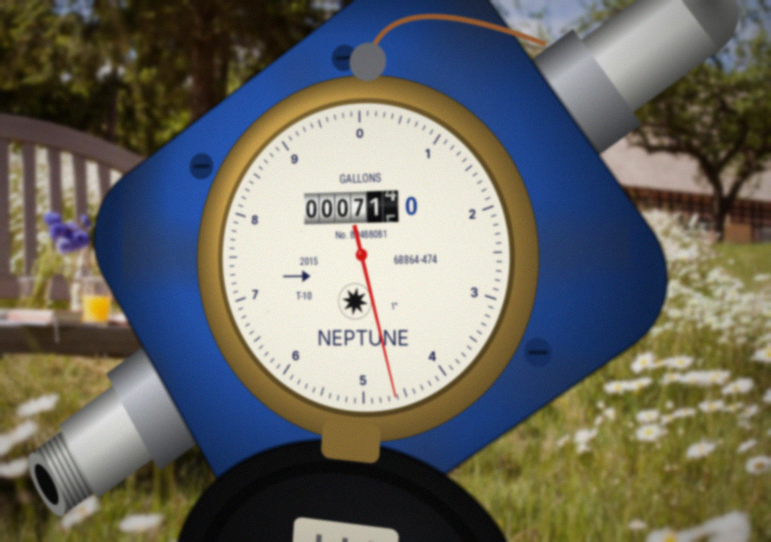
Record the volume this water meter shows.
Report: 7144.6 gal
